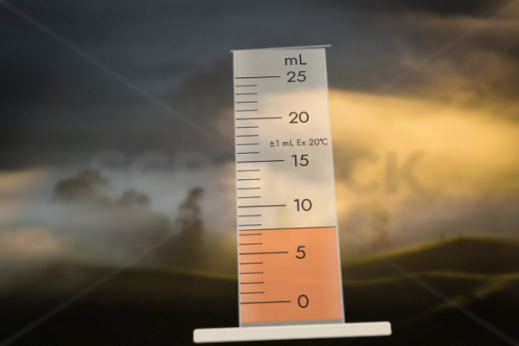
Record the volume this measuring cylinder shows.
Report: 7.5 mL
